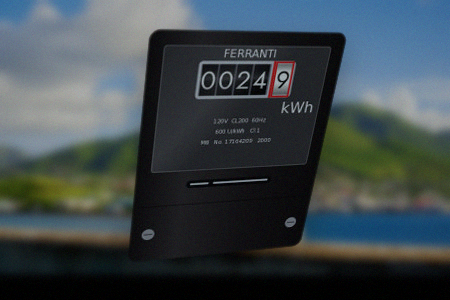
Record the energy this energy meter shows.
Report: 24.9 kWh
